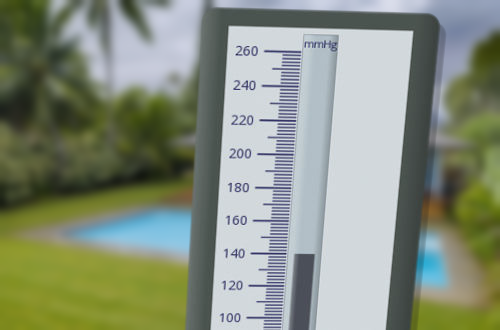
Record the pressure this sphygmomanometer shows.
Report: 140 mmHg
